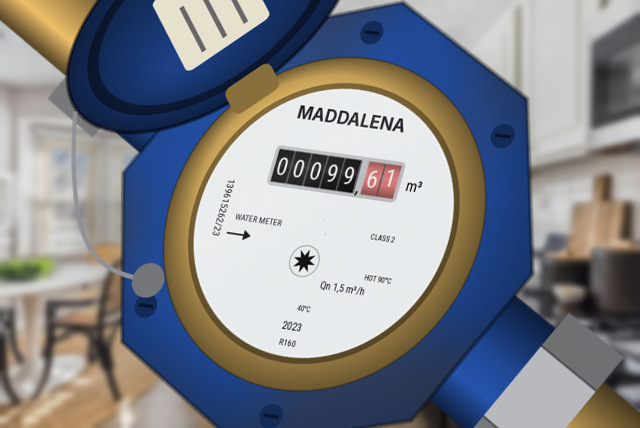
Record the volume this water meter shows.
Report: 99.61 m³
